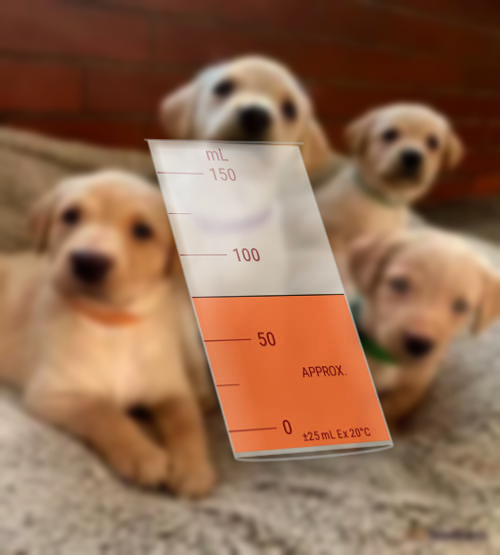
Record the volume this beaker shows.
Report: 75 mL
